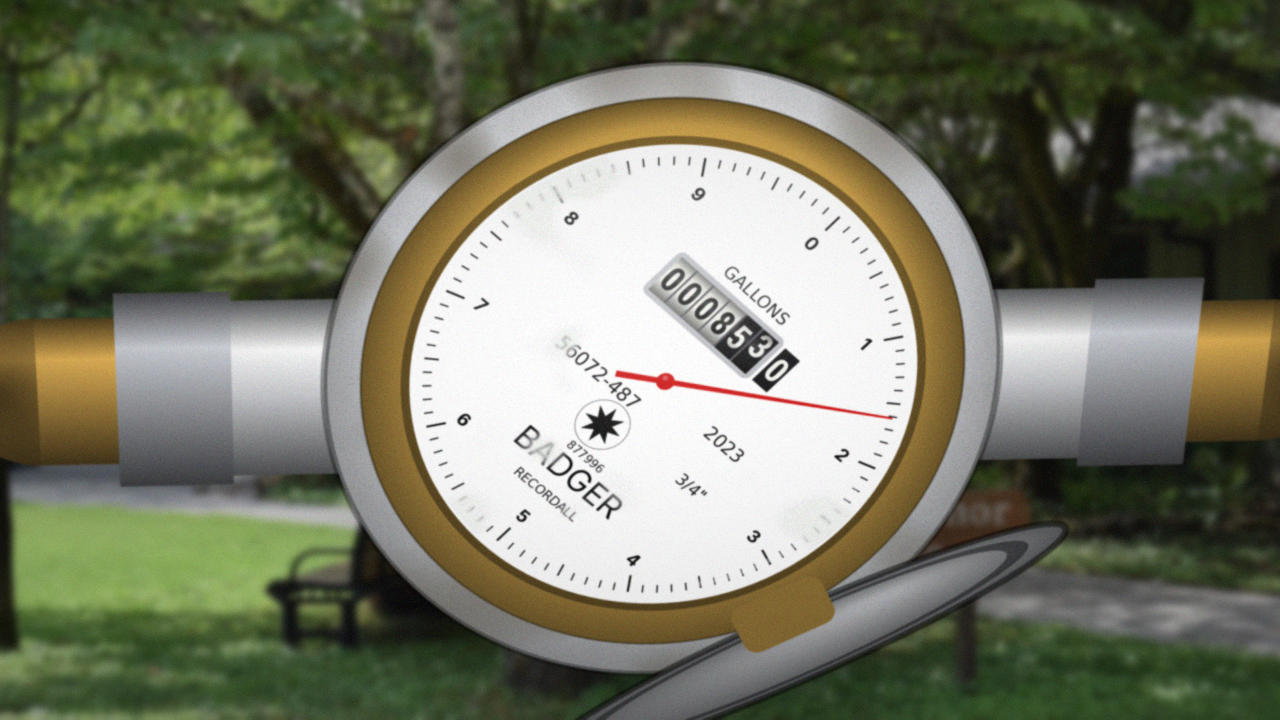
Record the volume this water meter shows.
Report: 8531.6 gal
